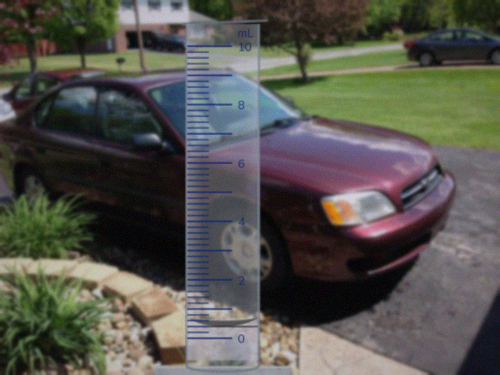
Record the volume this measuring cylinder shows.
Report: 0.4 mL
